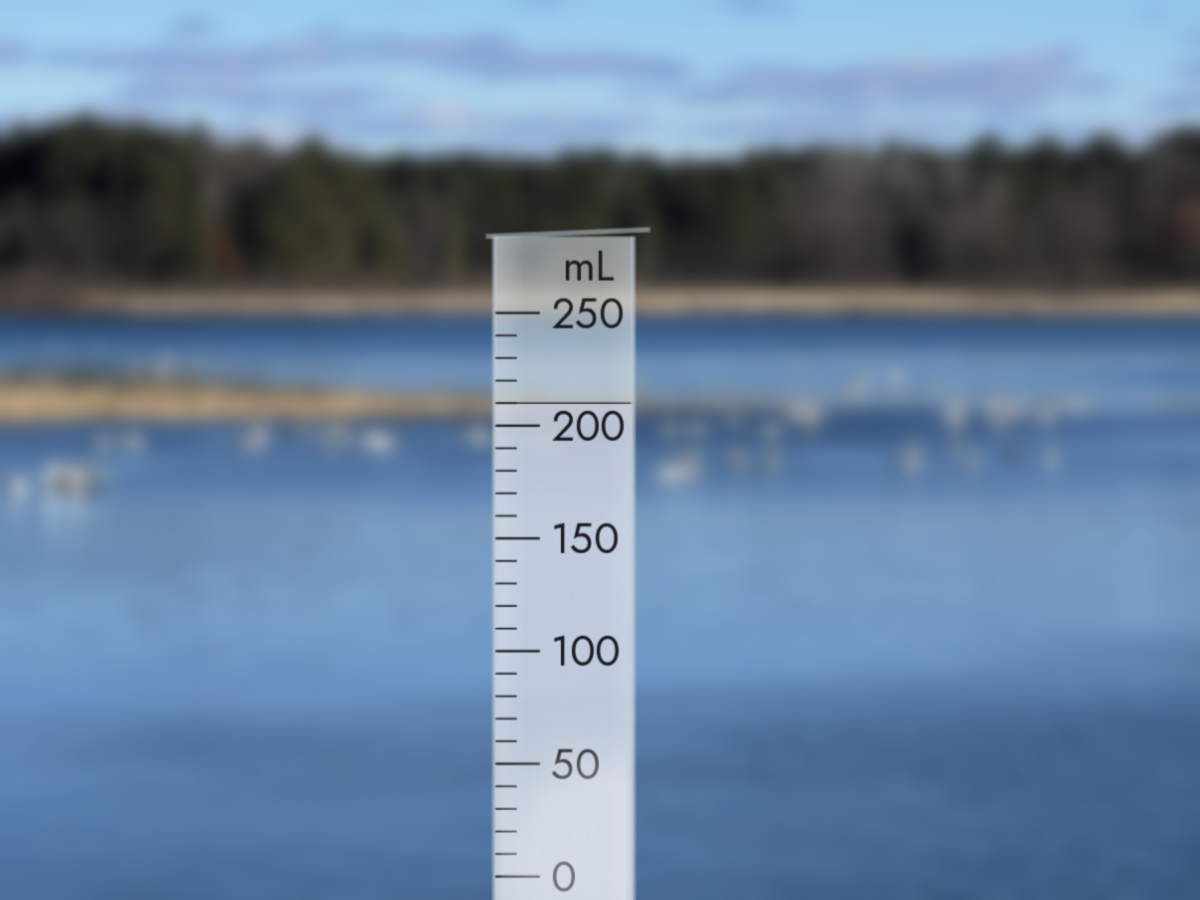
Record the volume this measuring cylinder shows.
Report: 210 mL
